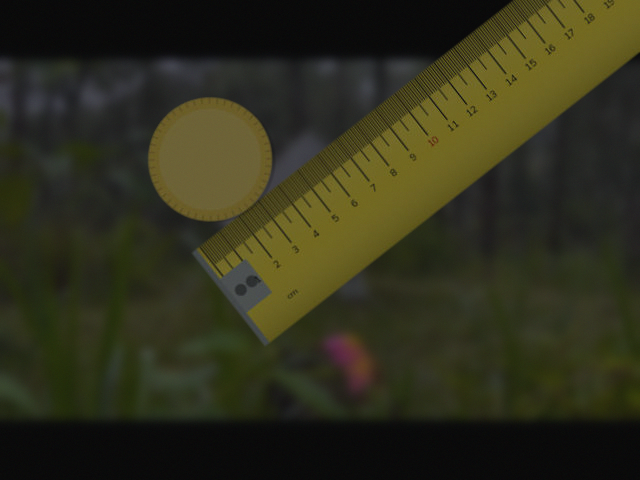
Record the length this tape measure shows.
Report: 5 cm
